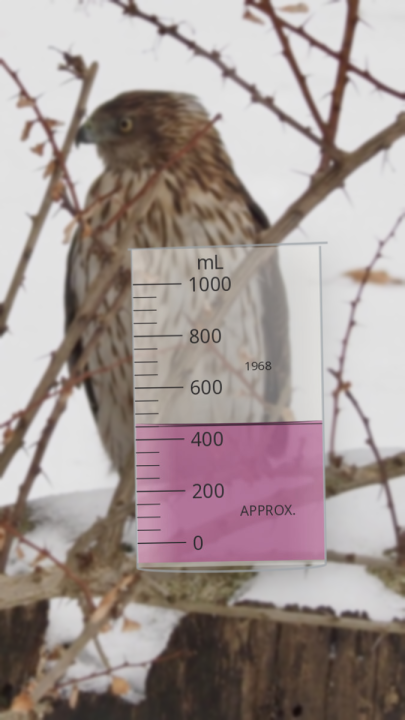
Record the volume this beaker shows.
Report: 450 mL
